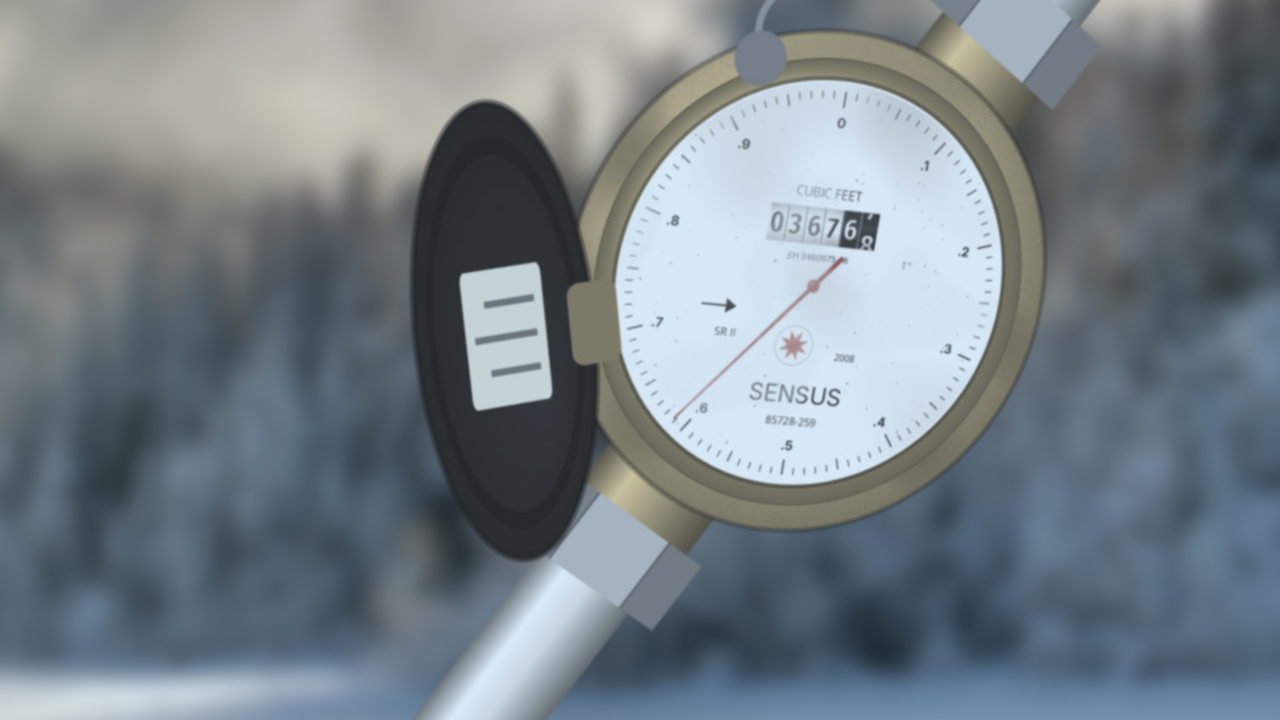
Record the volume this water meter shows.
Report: 36767.61 ft³
